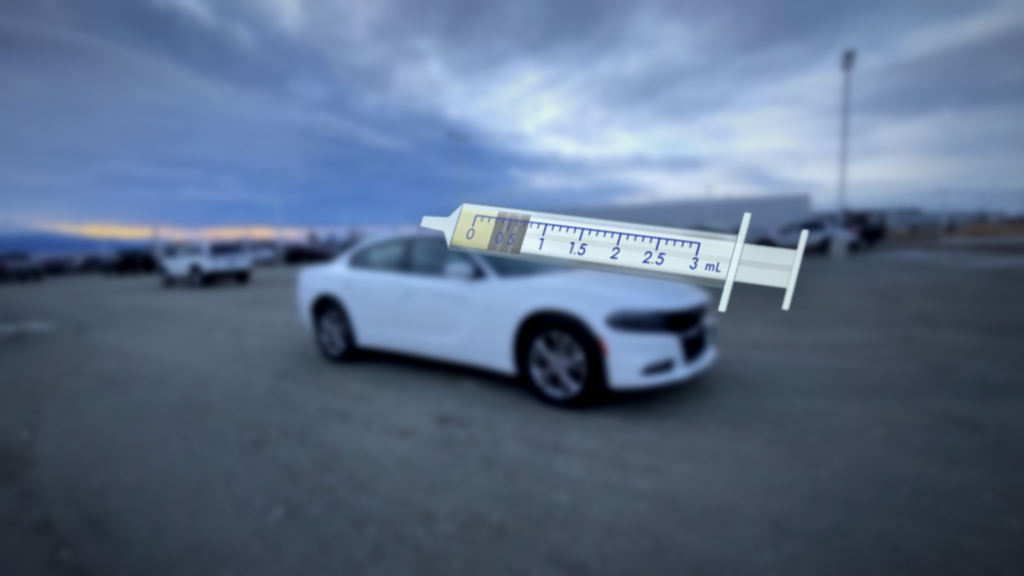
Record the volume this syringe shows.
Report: 0.3 mL
